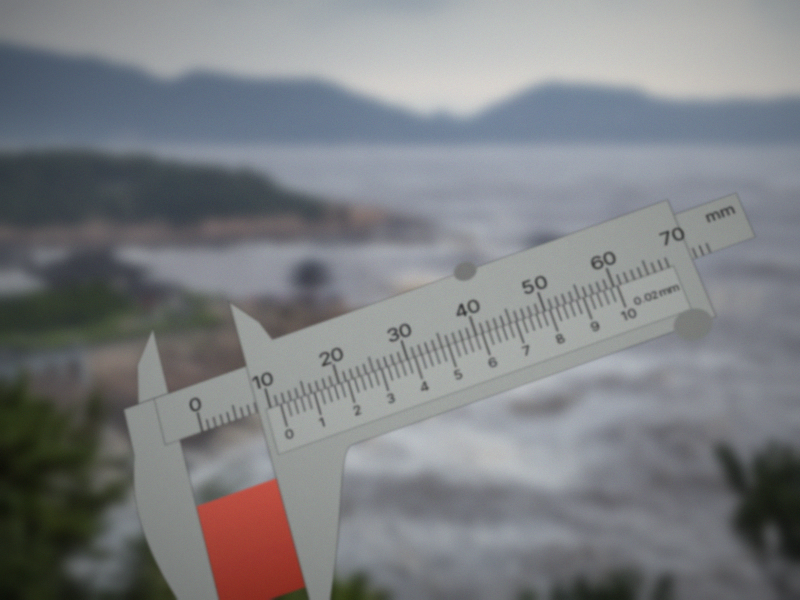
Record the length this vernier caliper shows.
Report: 11.5 mm
